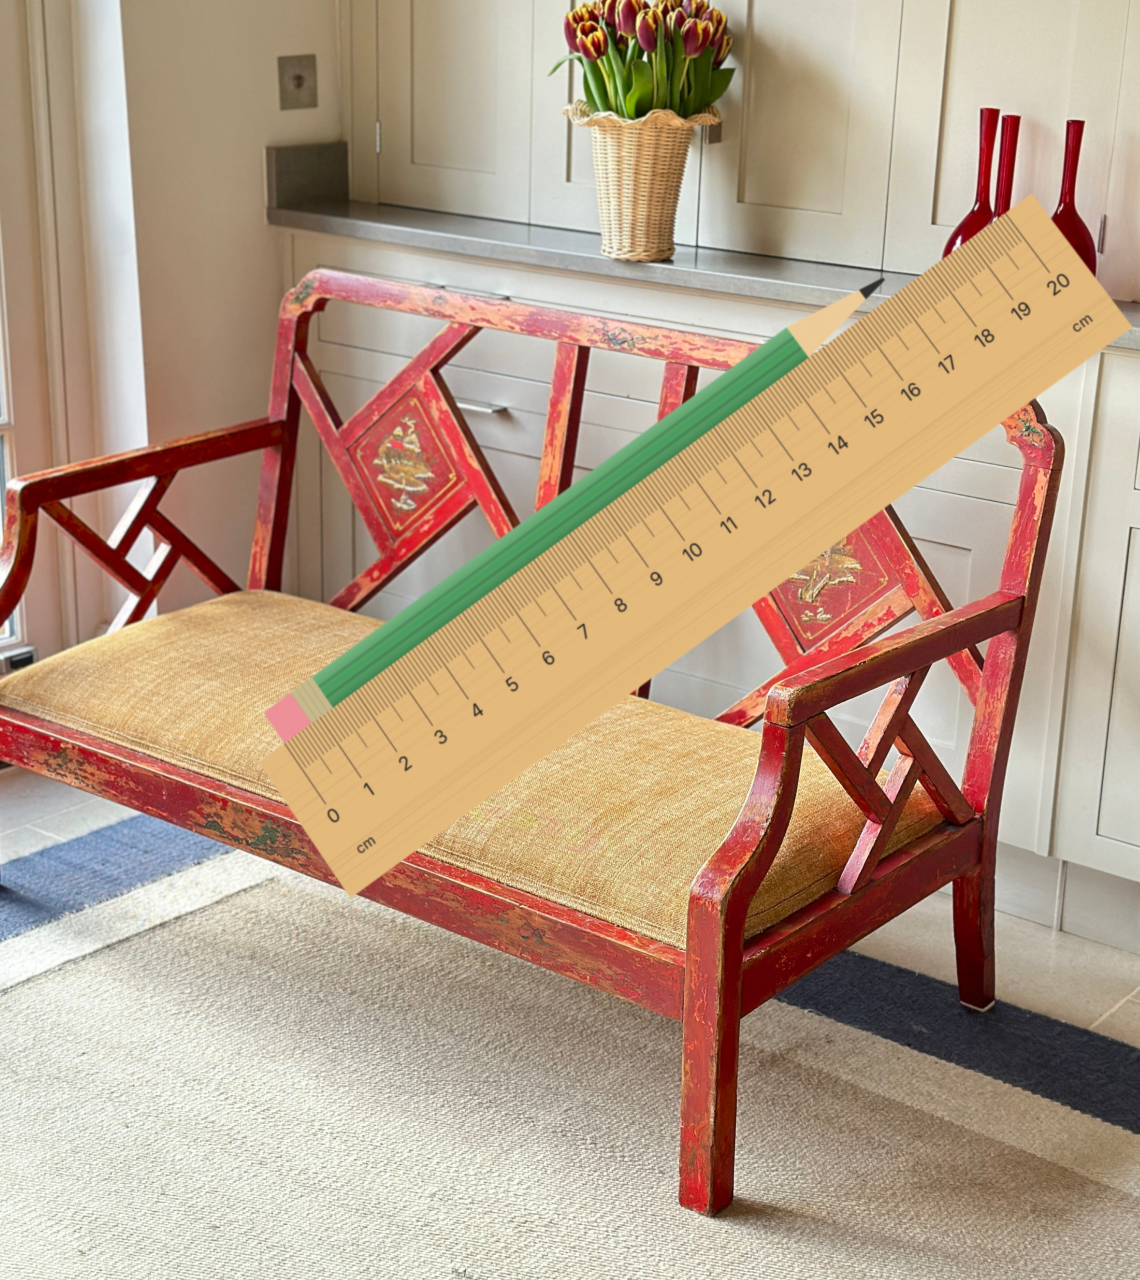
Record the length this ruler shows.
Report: 17 cm
